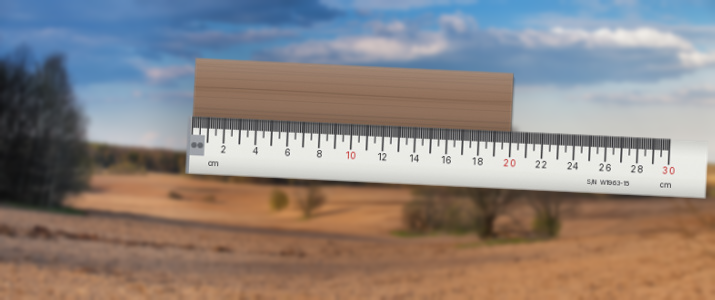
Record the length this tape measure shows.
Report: 20 cm
